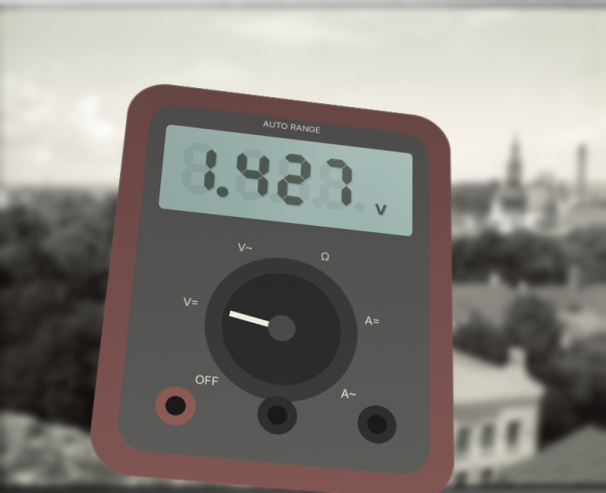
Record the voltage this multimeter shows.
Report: 1.427 V
